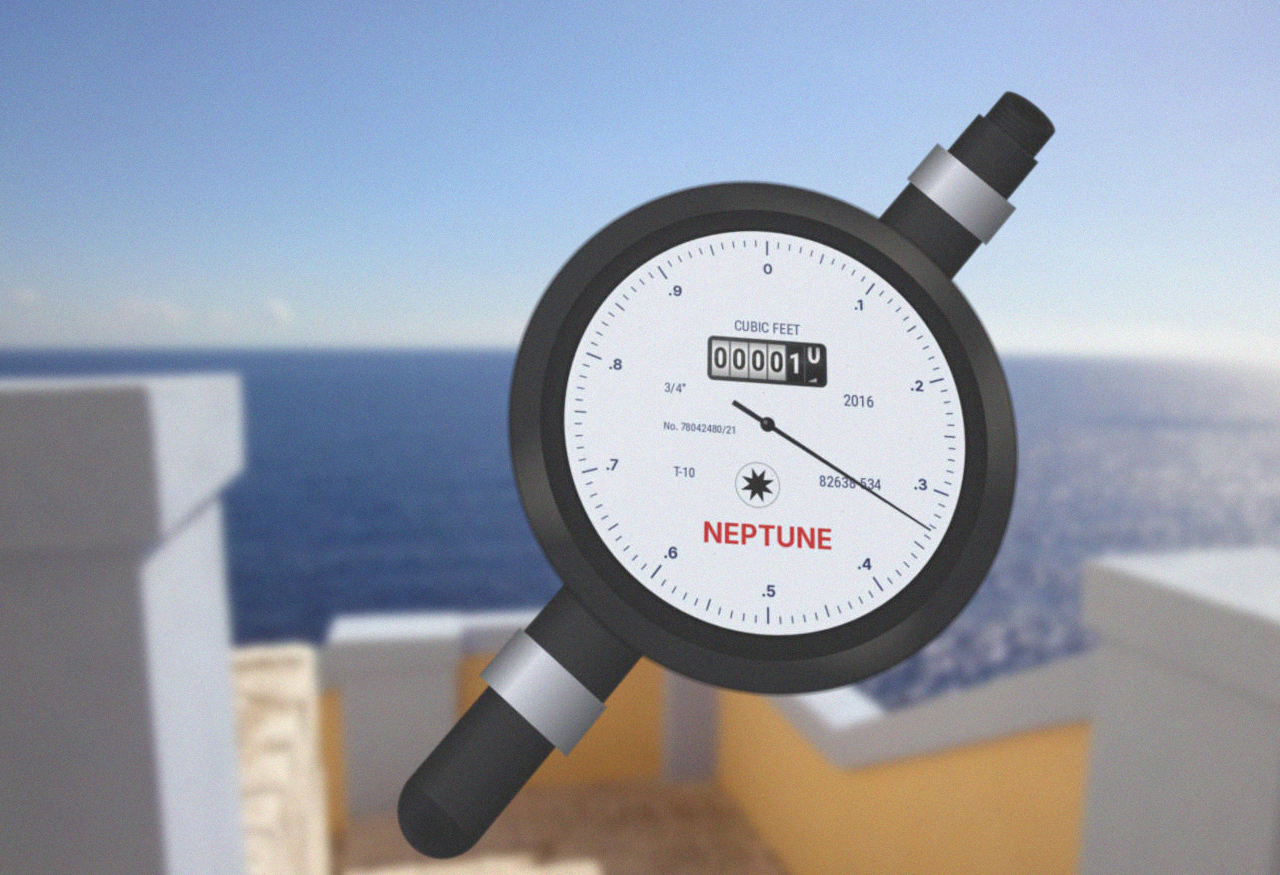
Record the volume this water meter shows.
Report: 10.33 ft³
